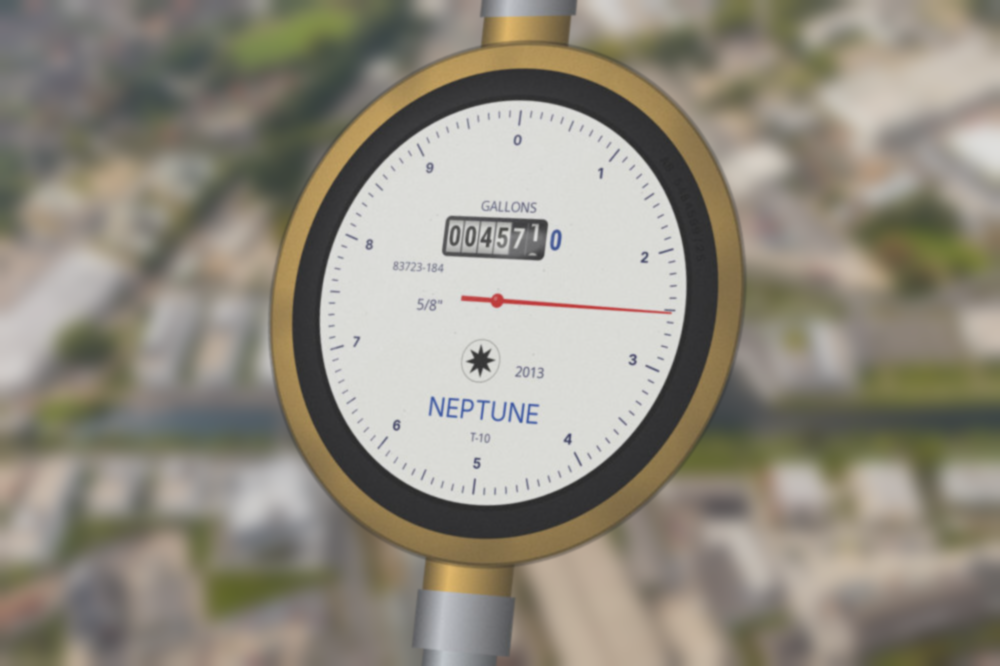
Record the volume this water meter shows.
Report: 45712.5 gal
